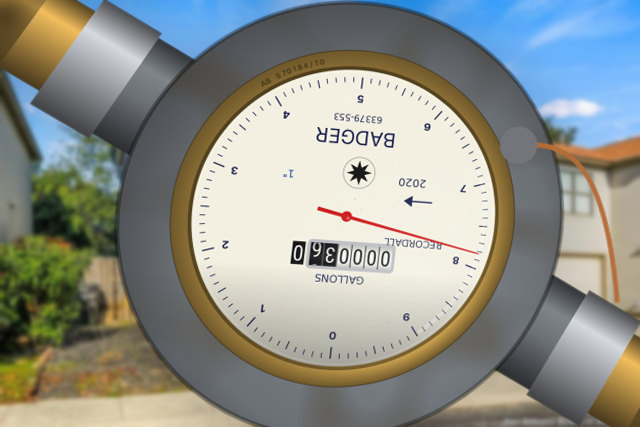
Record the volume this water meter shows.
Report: 357.8 gal
